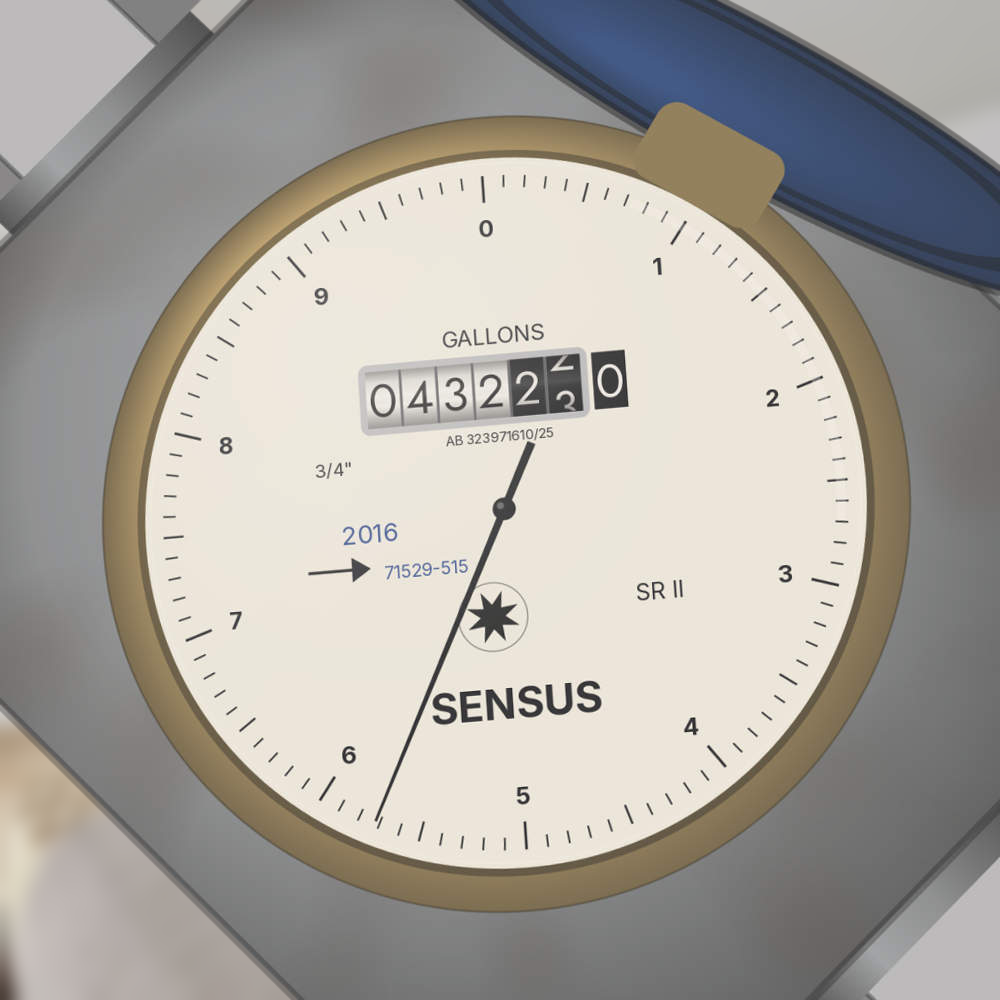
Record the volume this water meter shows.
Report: 432225.7 gal
